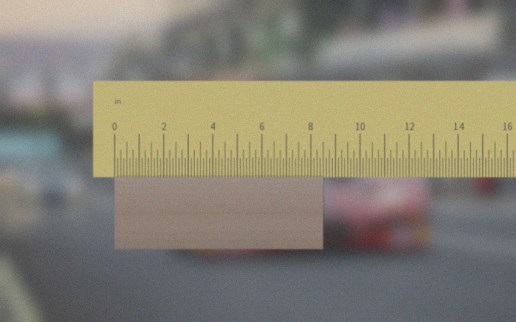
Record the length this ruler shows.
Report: 8.5 in
